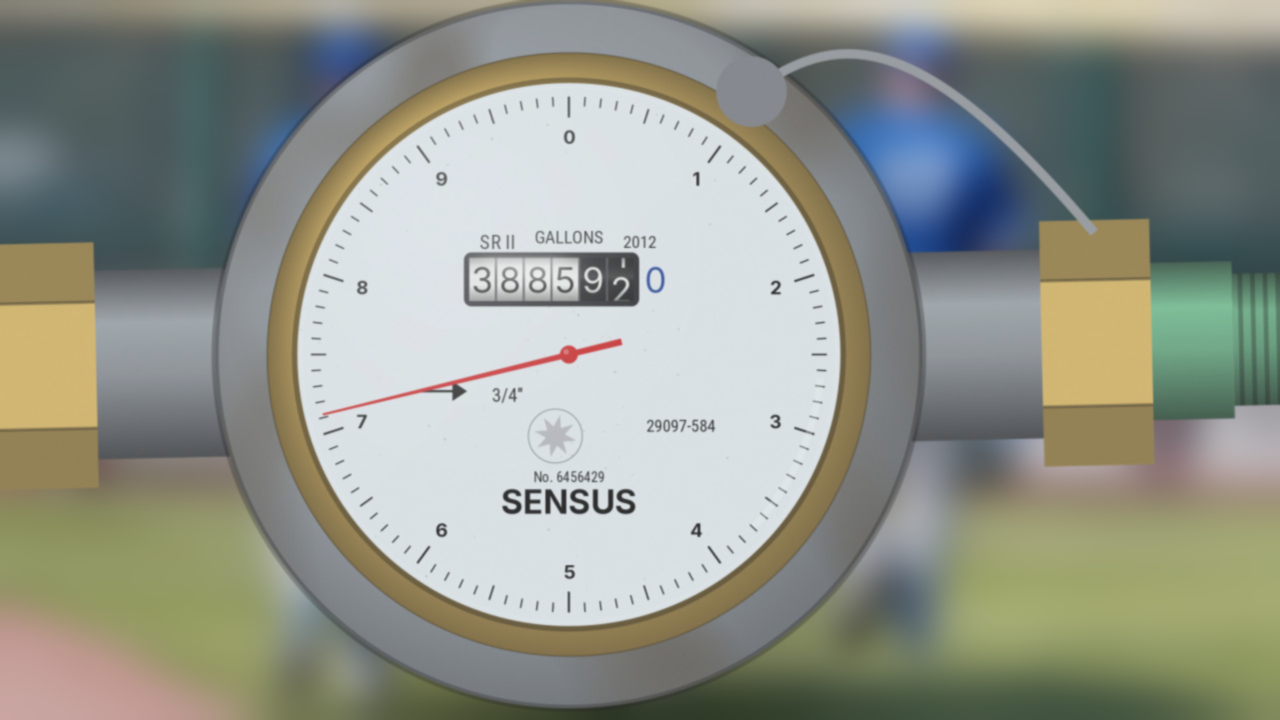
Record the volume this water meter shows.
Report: 3885917.1 gal
